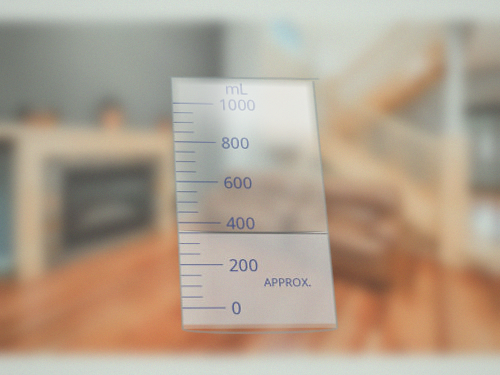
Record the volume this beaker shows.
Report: 350 mL
